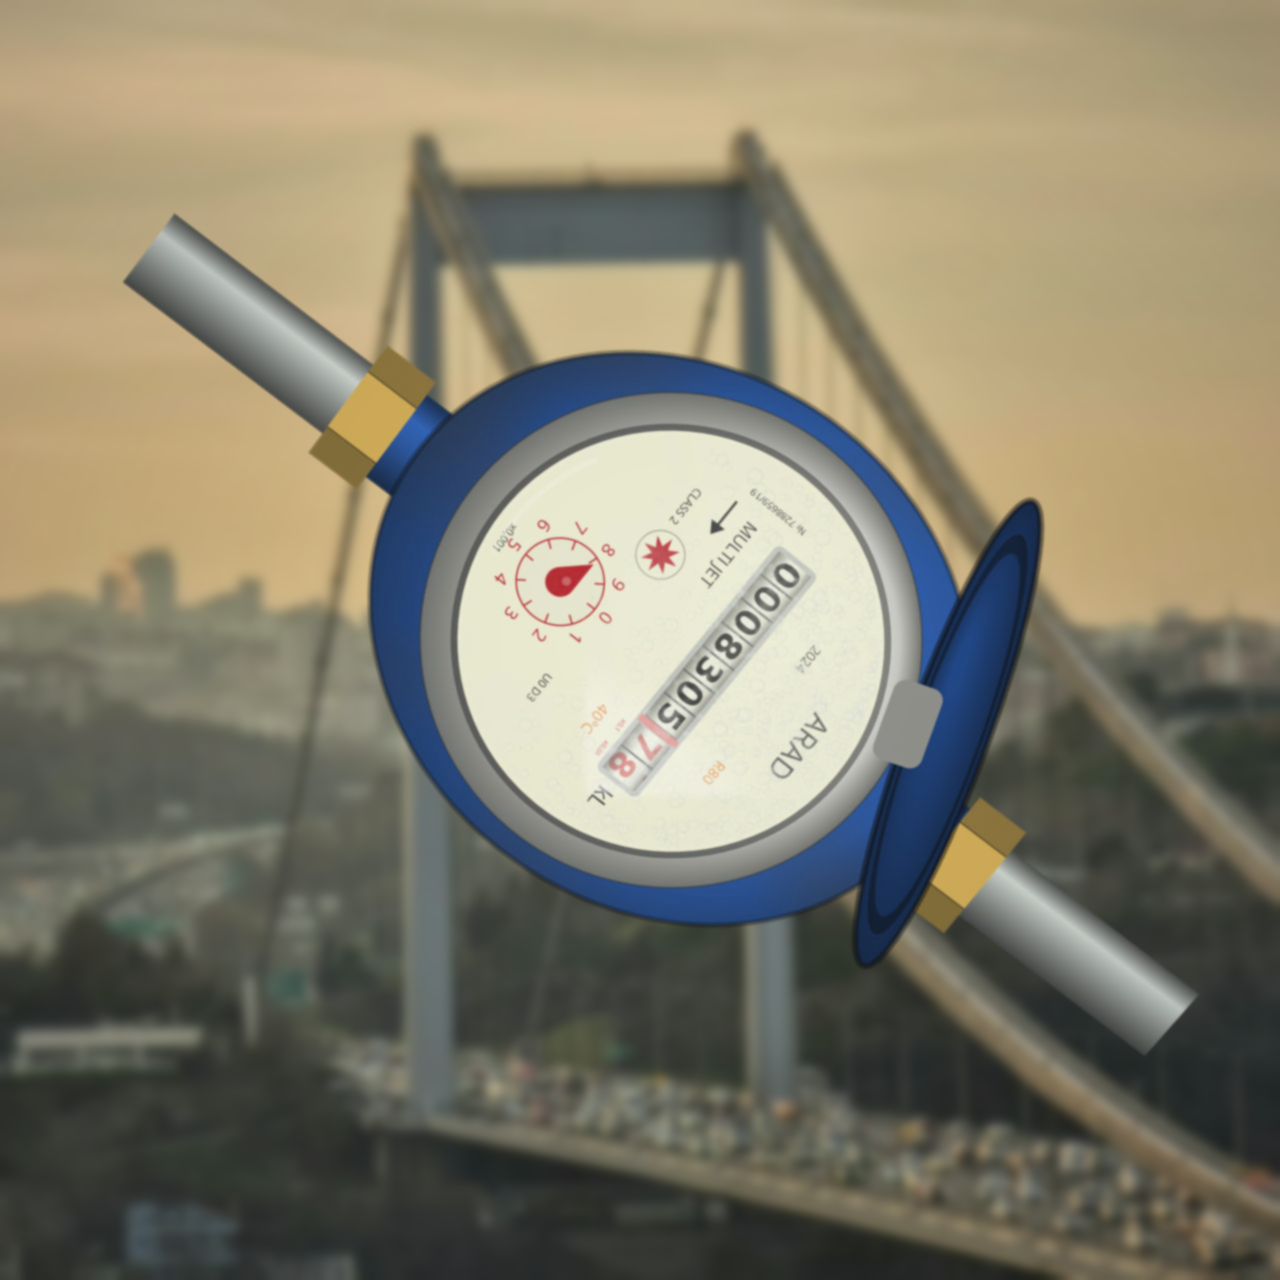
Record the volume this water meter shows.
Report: 8305.778 kL
